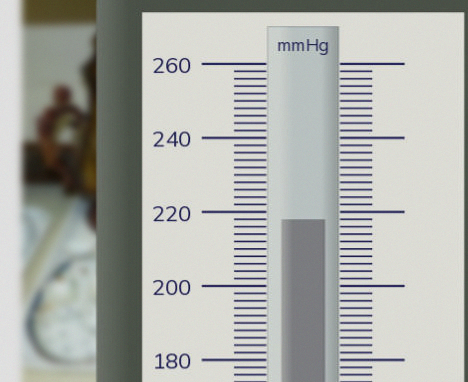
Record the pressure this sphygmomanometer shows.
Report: 218 mmHg
